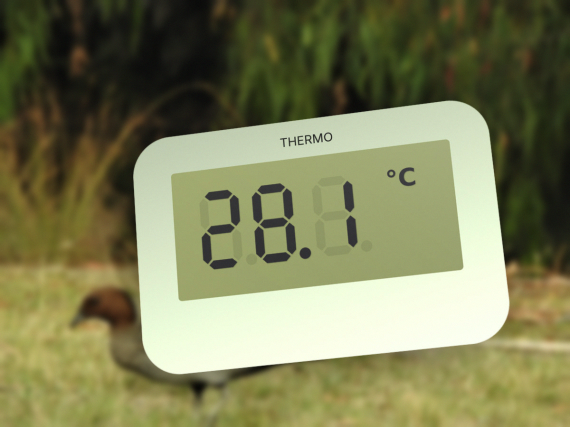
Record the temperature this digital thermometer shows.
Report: 28.1 °C
